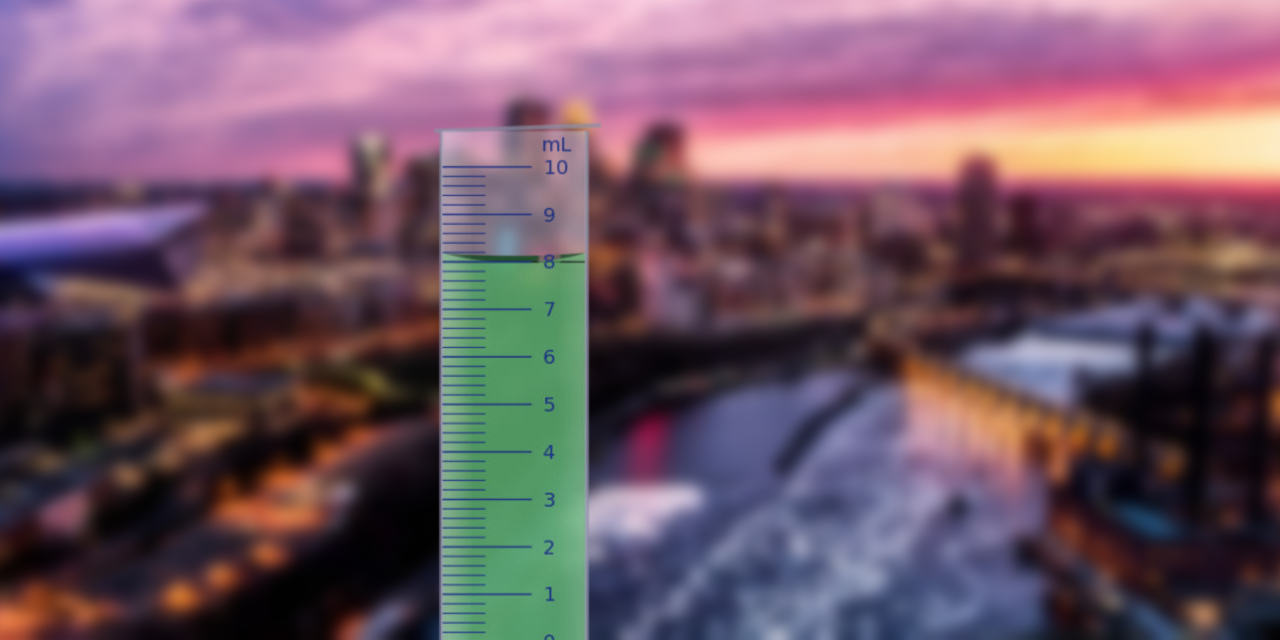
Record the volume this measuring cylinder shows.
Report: 8 mL
